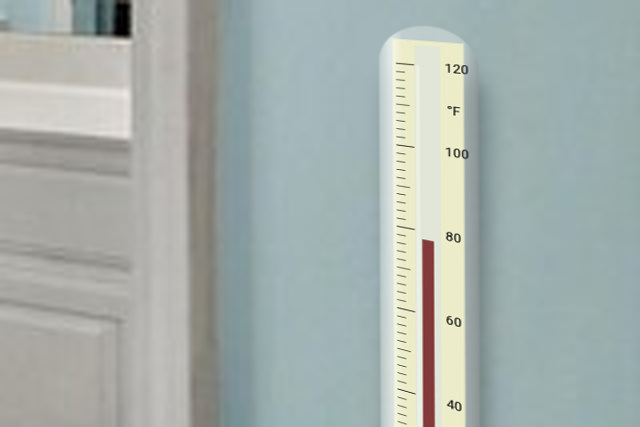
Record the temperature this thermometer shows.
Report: 78 °F
